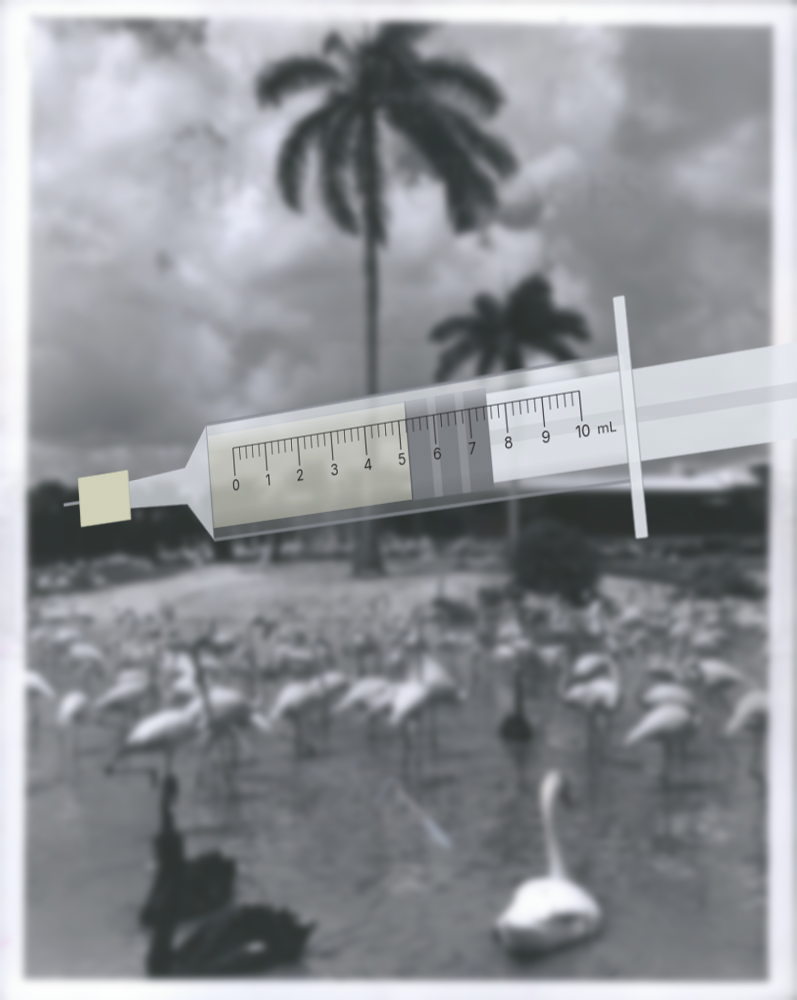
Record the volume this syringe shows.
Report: 5.2 mL
